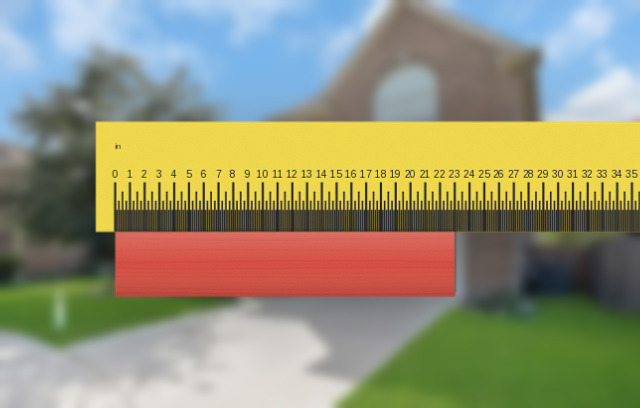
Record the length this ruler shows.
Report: 23 in
